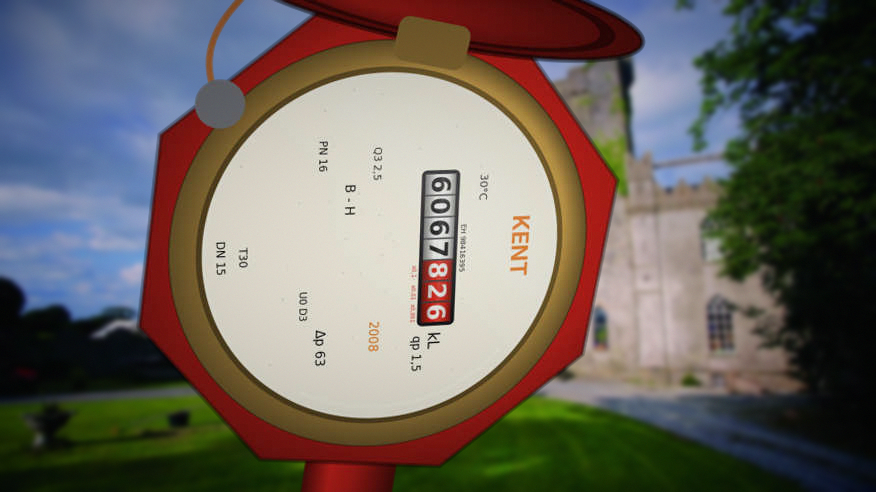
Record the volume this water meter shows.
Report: 6067.826 kL
